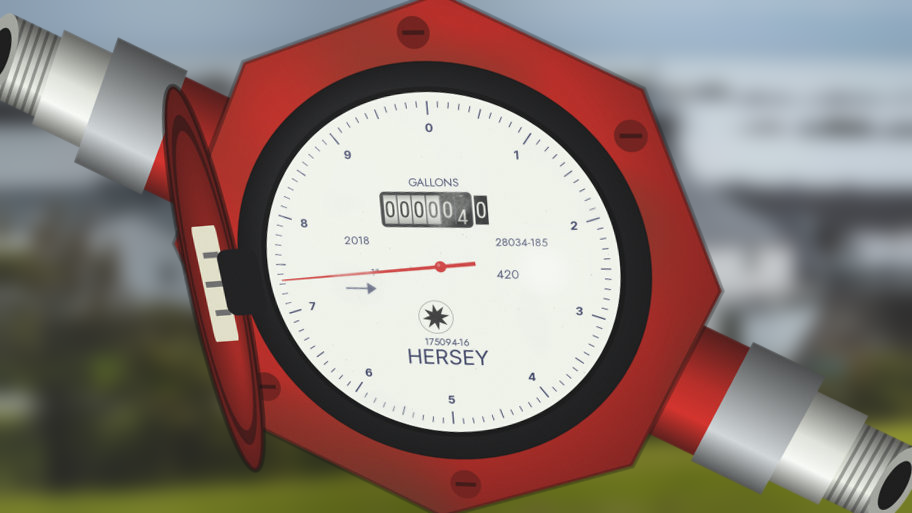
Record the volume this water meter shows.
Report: 37.3 gal
